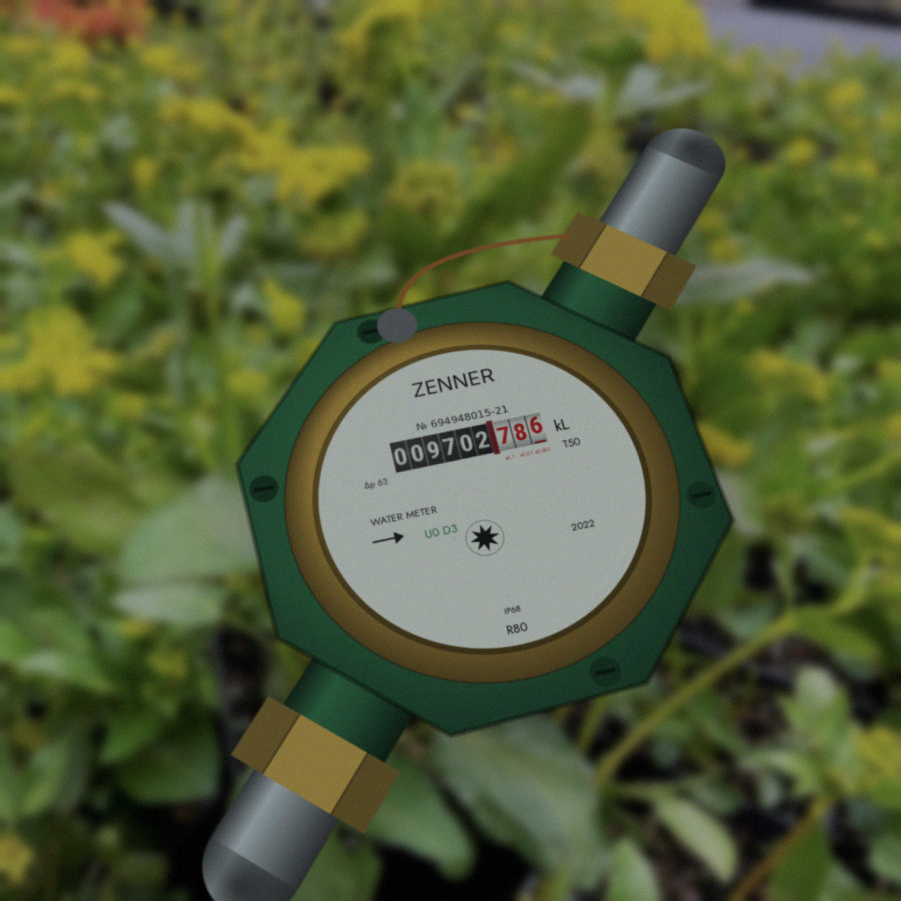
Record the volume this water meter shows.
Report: 9702.786 kL
